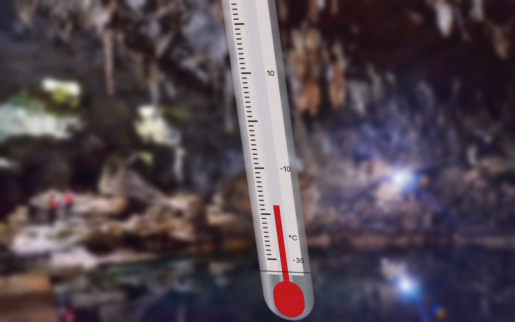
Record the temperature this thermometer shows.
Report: -18 °C
